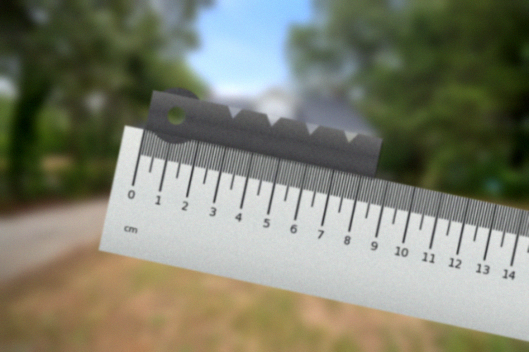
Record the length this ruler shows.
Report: 8.5 cm
